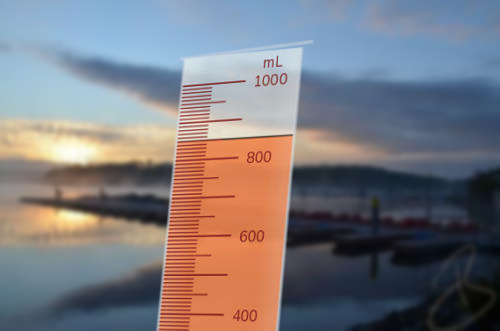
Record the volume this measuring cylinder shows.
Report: 850 mL
